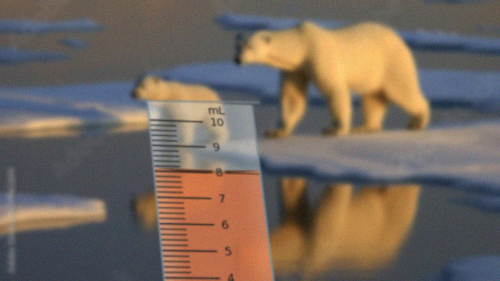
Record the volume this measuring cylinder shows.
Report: 8 mL
